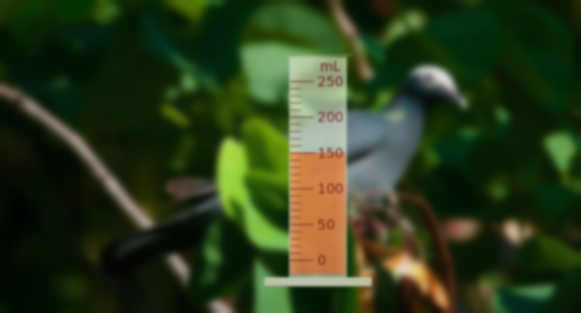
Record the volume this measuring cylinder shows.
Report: 150 mL
